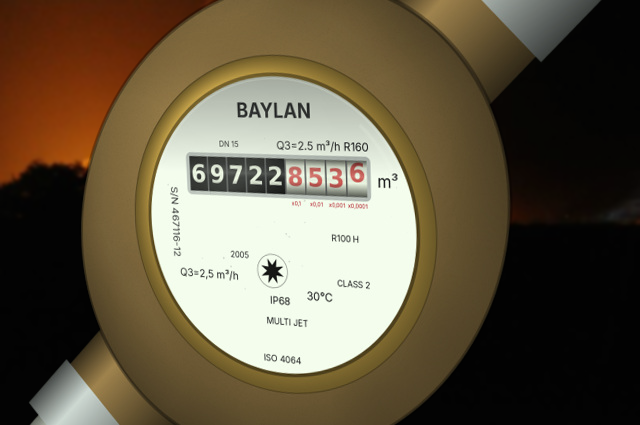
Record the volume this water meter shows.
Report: 69722.8536 m³
